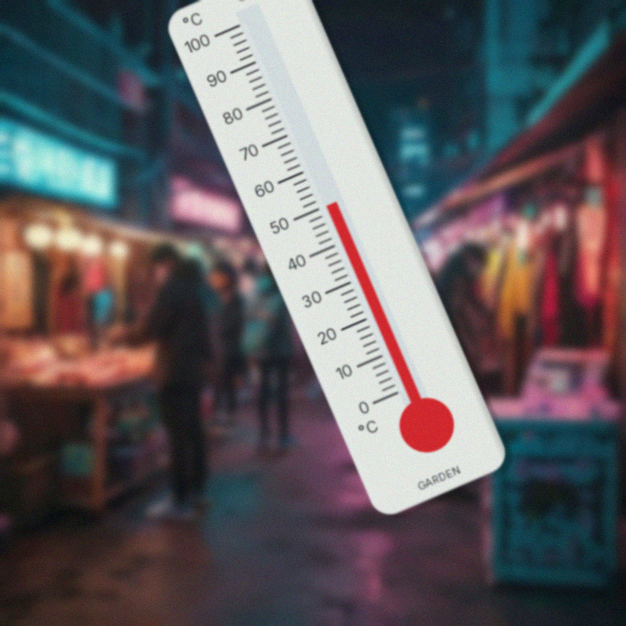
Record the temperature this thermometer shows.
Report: 50 °C
